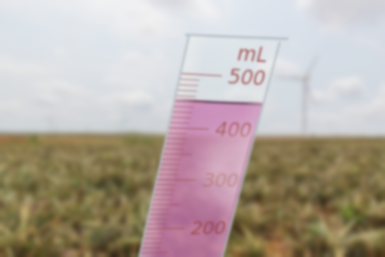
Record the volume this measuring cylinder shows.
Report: 450 mL
